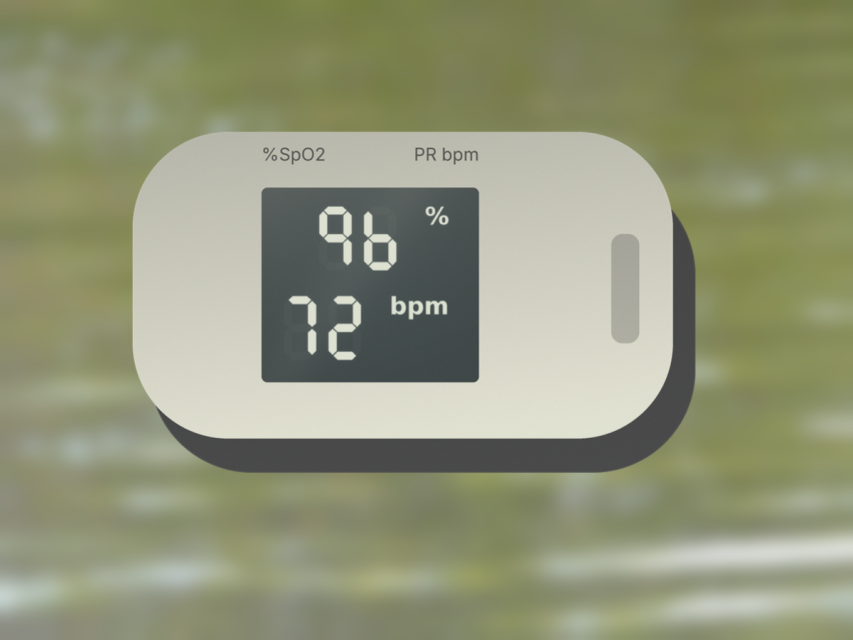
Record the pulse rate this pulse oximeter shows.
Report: 72 bpm
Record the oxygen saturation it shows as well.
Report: 96 %
